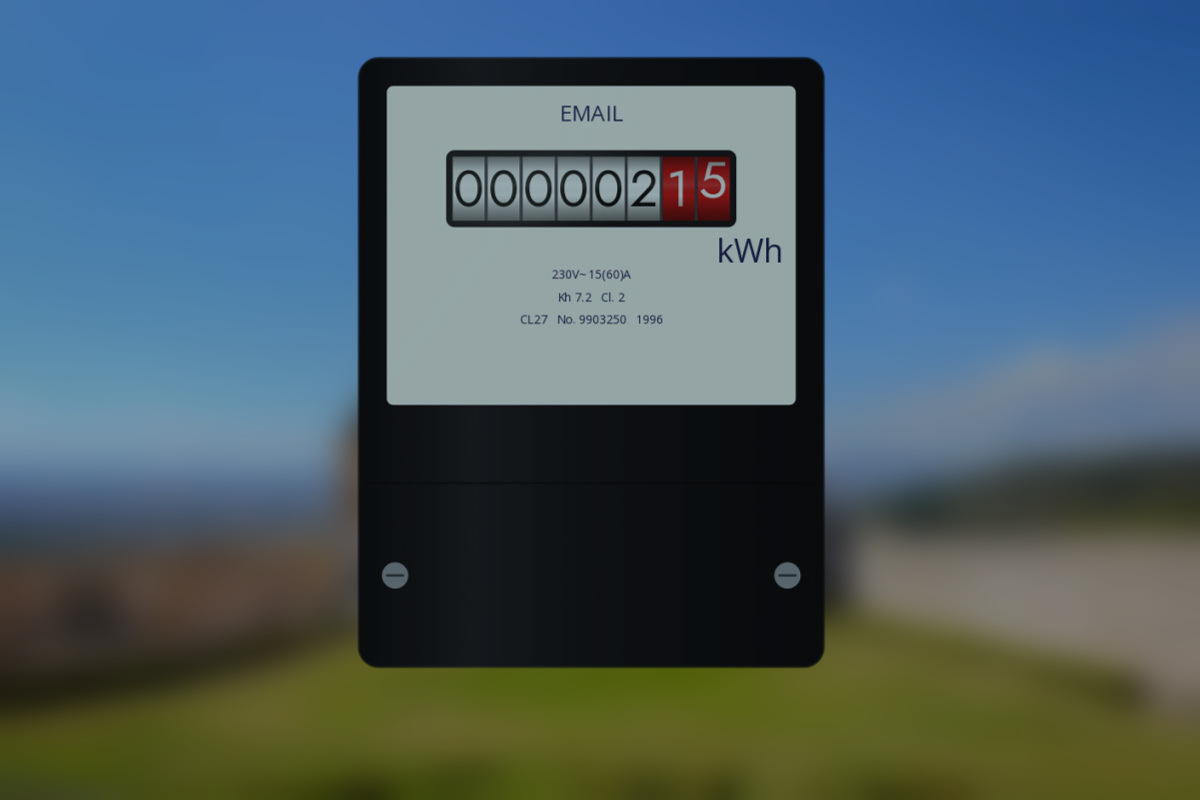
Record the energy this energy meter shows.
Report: 2.15 kWh
